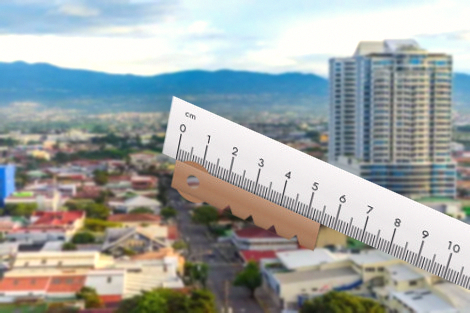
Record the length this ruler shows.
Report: 5.5 cm
